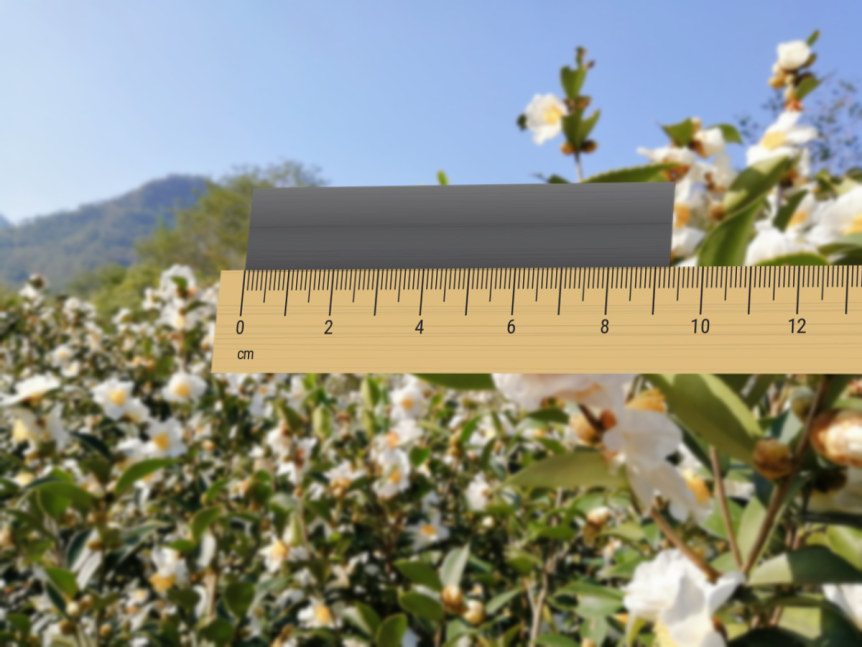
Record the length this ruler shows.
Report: 9.3 cm
